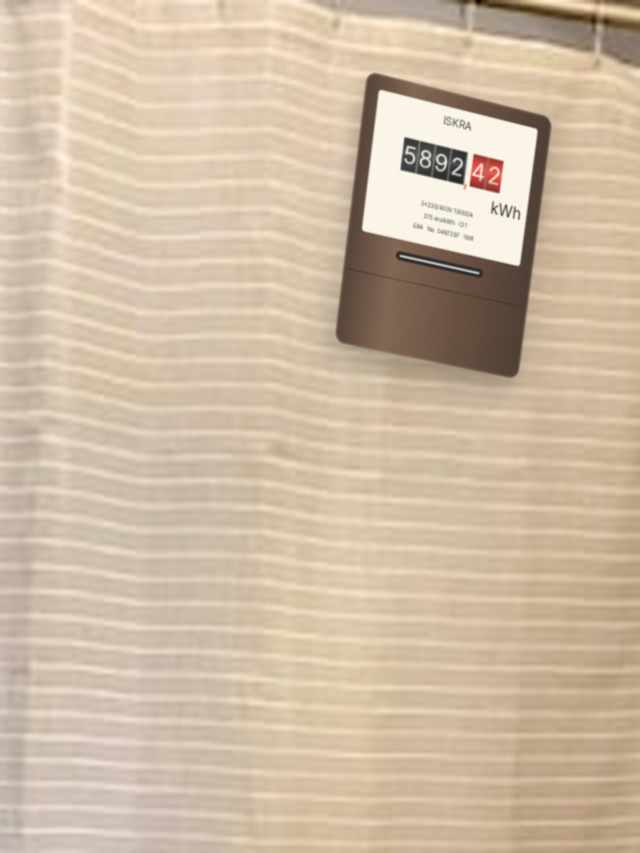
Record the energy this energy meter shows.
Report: 5892.42 kWh
